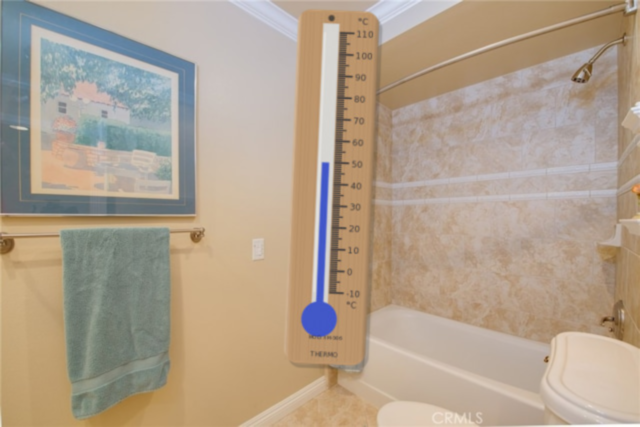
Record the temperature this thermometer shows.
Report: 50 °C
